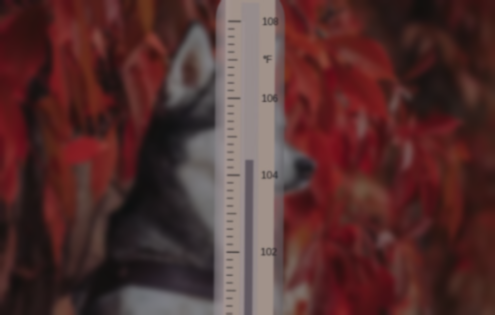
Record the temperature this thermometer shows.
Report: 104.4 °F
